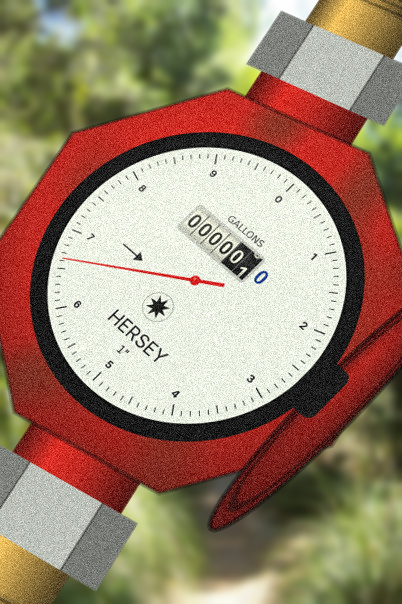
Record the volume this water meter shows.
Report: 6.6 gal
